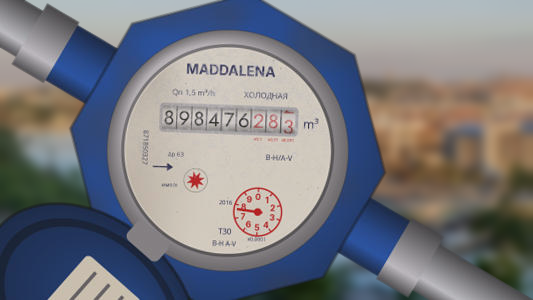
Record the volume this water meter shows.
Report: 898476.2827 m³
